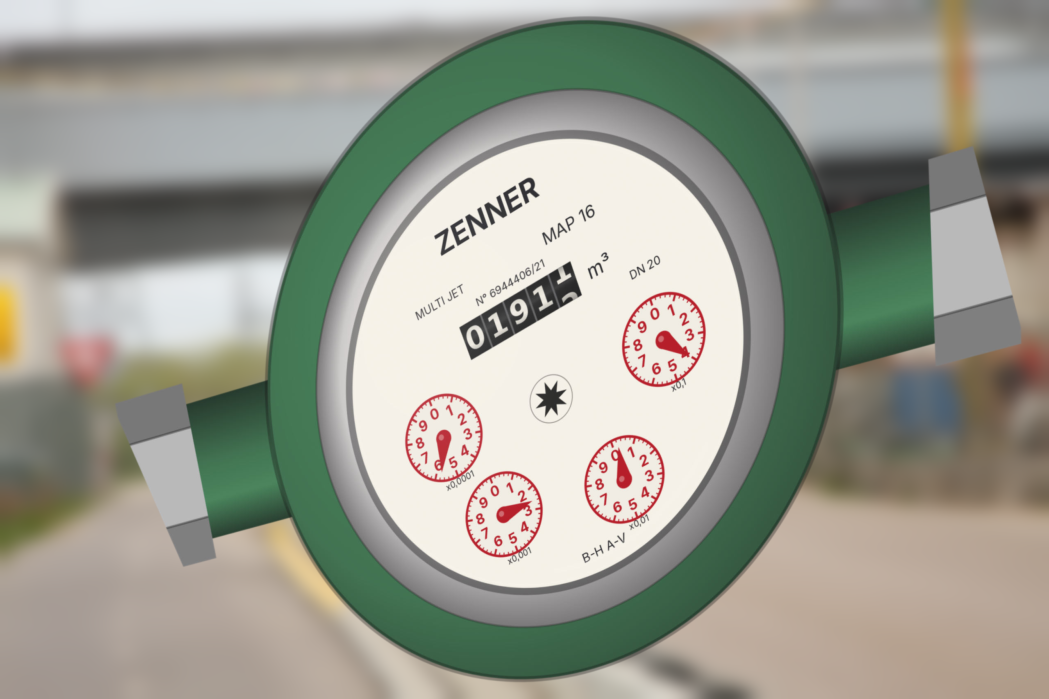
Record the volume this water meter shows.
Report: 1911.4025 m³
